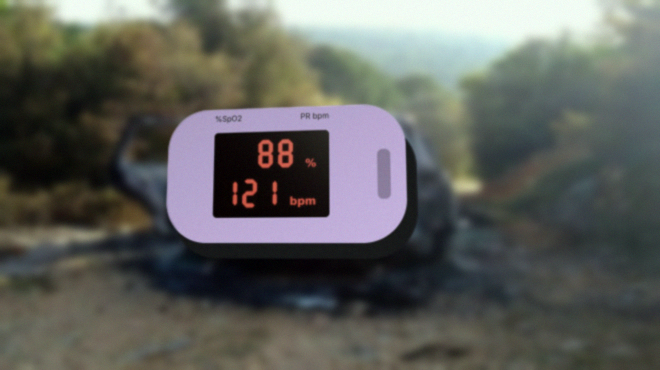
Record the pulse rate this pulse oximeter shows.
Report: 121 bpm
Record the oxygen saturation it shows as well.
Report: 88 %
